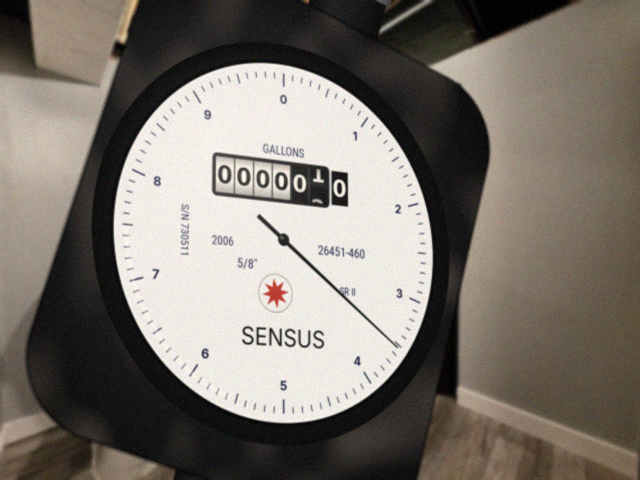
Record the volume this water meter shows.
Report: 13.5 gal
